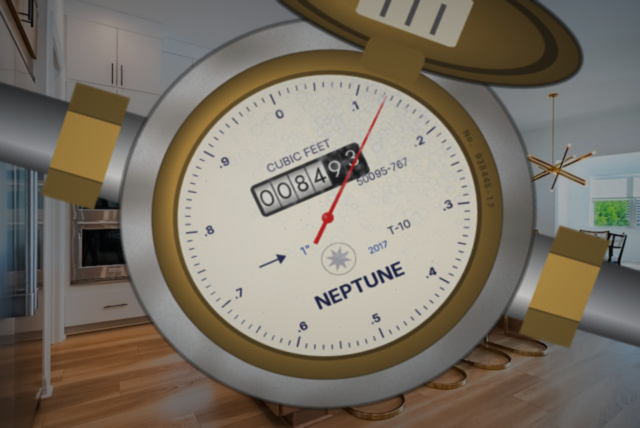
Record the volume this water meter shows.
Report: 8493.13 ft³
